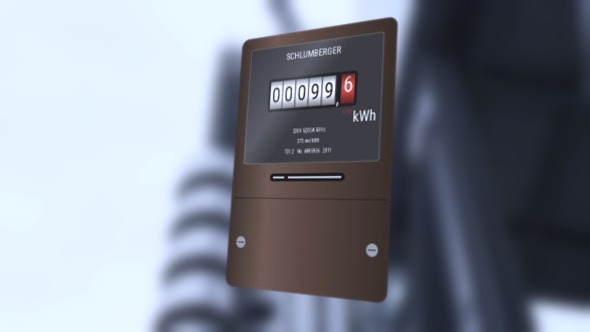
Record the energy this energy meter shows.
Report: 99.6 kWh
